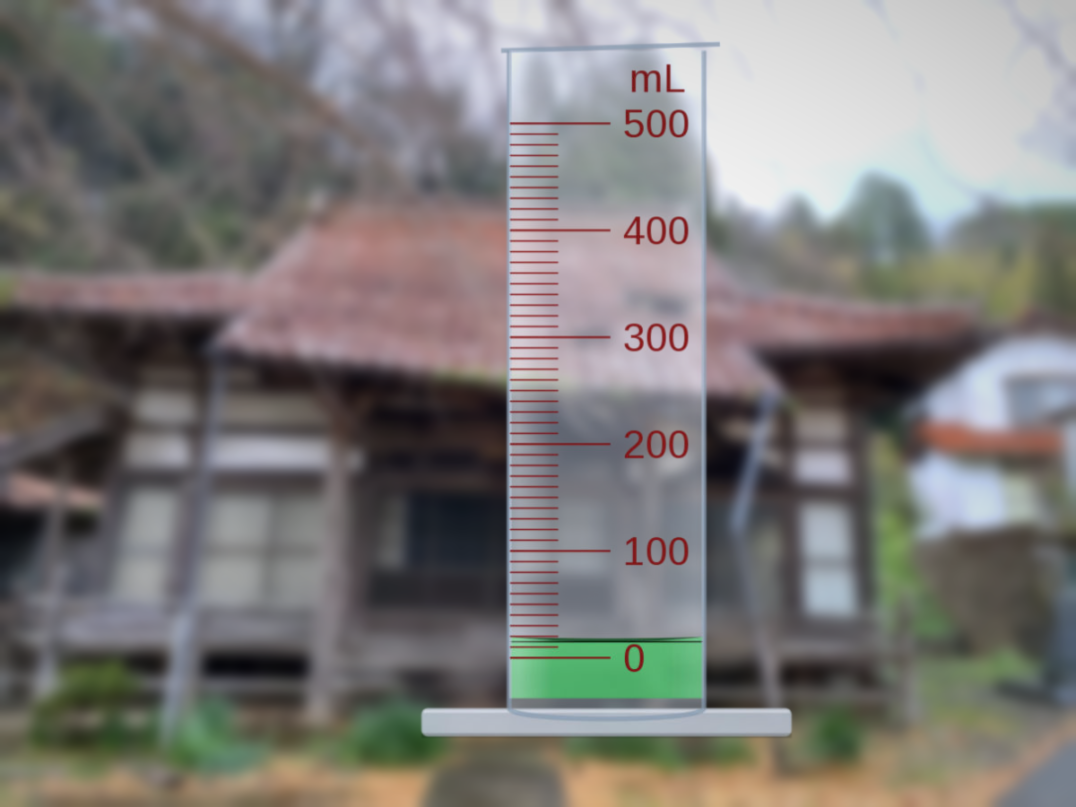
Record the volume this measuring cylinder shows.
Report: 15 mL
